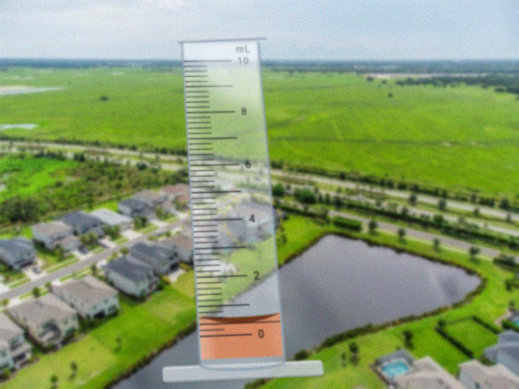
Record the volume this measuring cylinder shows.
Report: 0.4 mL
